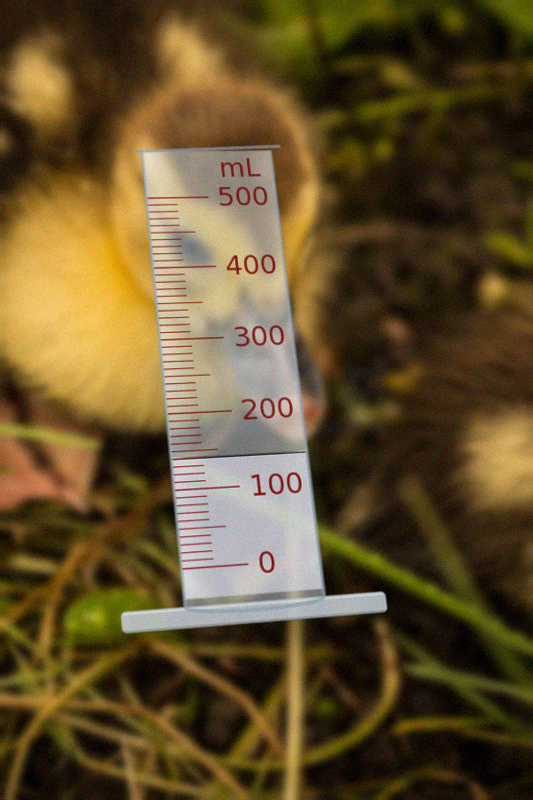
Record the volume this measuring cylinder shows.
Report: 140 mL
